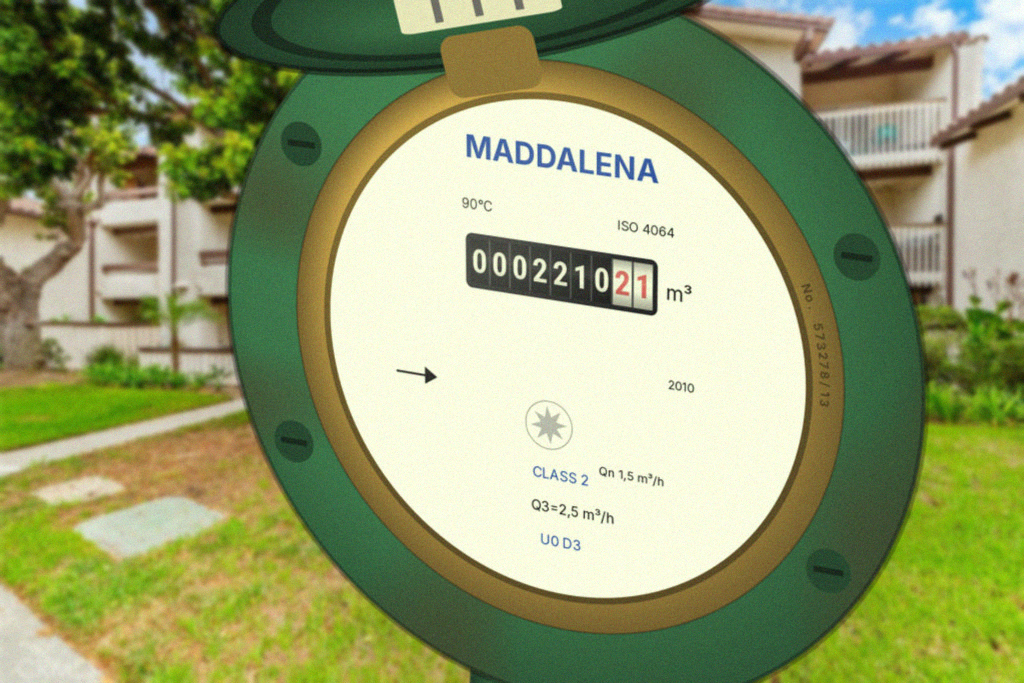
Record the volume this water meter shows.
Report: 2210.21 m³
